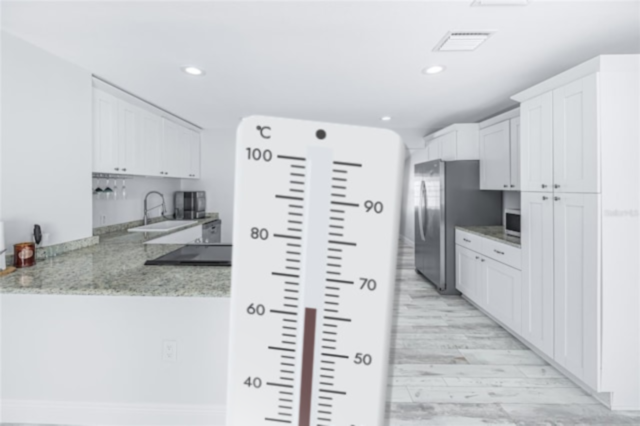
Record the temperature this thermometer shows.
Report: 62 °C
